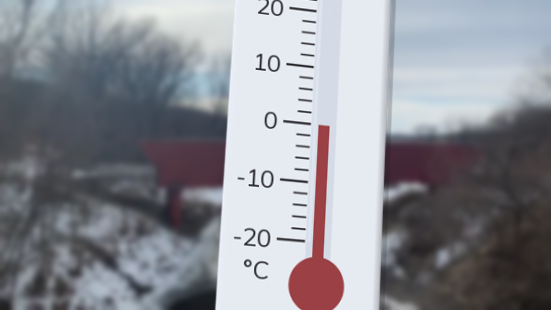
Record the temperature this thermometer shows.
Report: 0 °C
